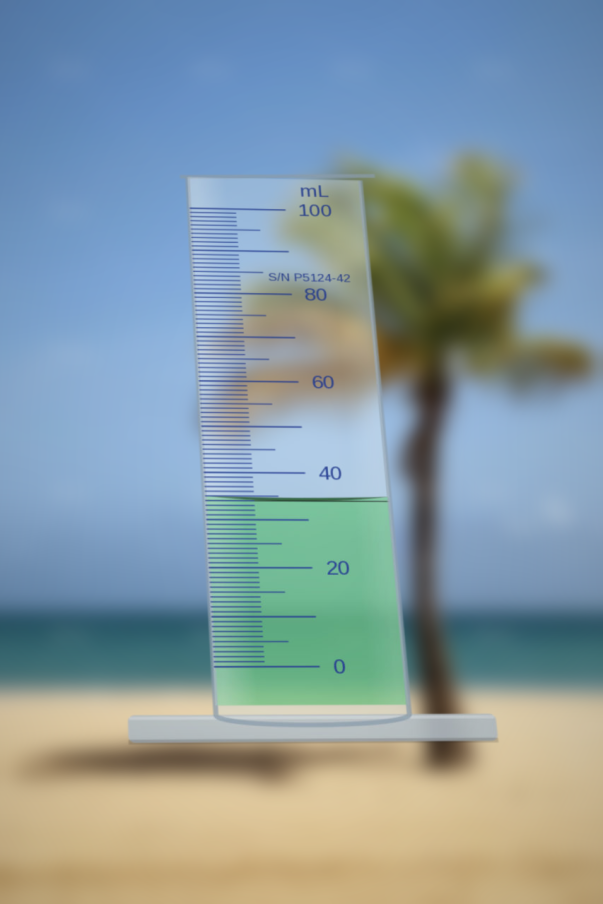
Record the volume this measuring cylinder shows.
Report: 34 mL
